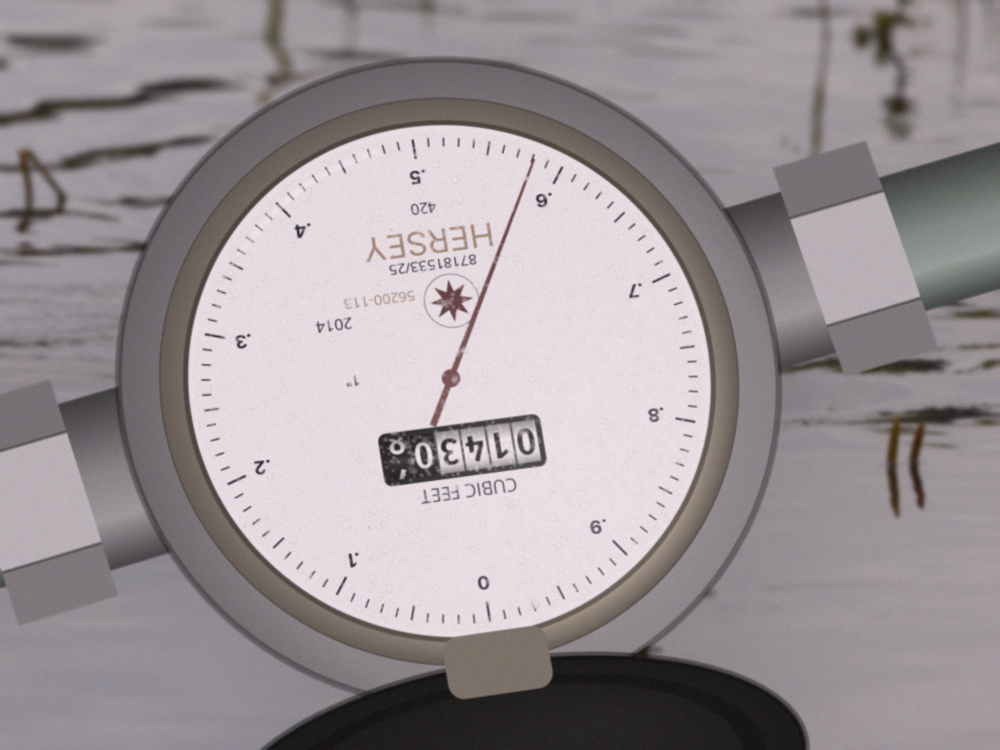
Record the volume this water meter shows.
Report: 14307.58 ft³
